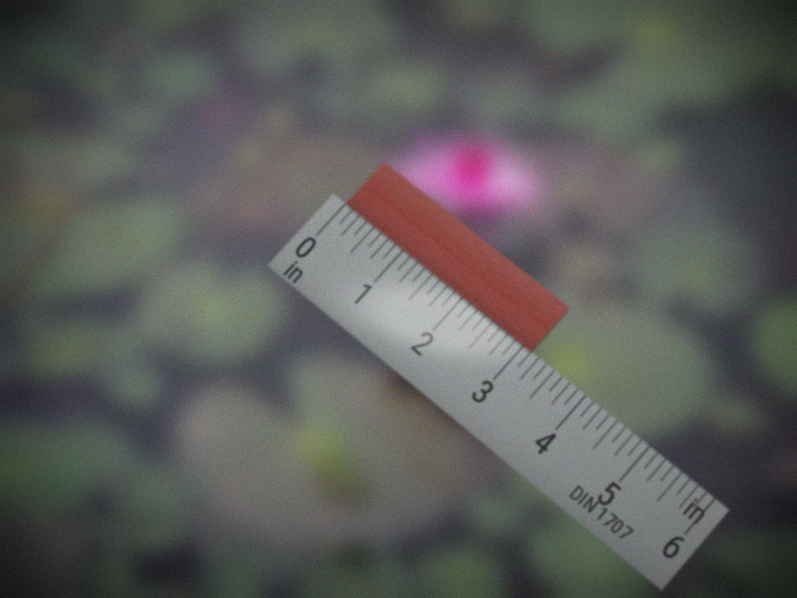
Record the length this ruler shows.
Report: 3.125 in
